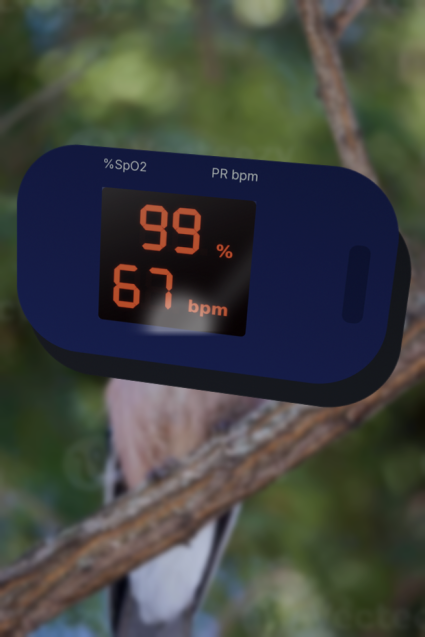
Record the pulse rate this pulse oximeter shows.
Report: 67 bpm
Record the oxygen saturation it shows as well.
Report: 99 %
